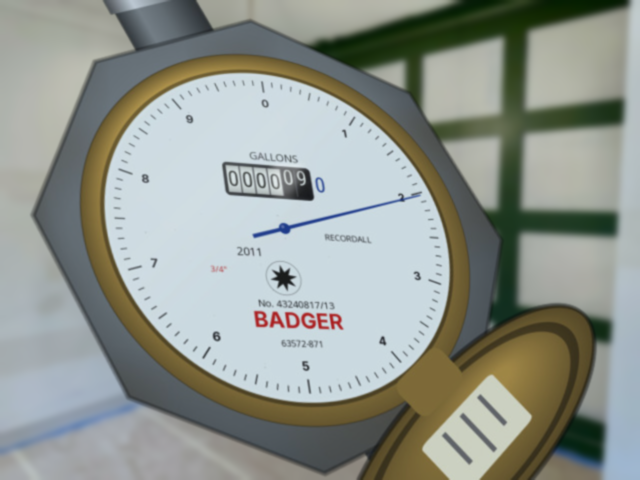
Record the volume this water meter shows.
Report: 92.0 gal
